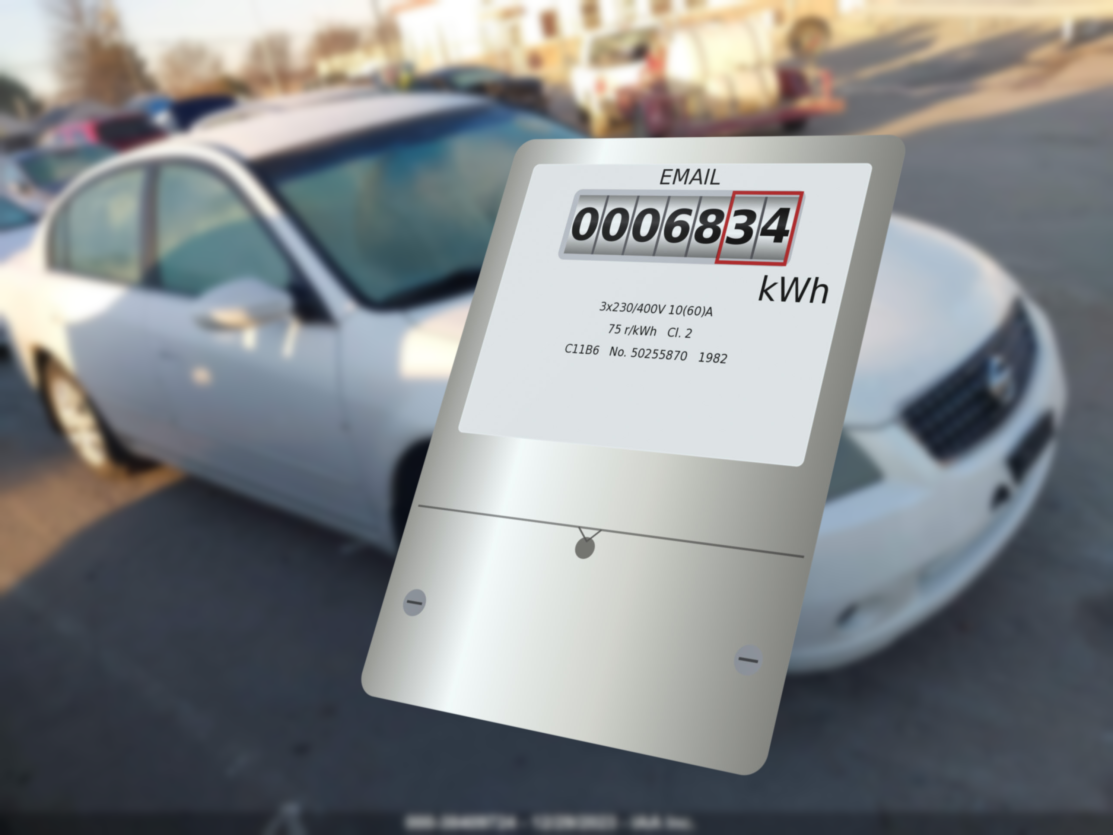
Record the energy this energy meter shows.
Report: 68.34 kWh
